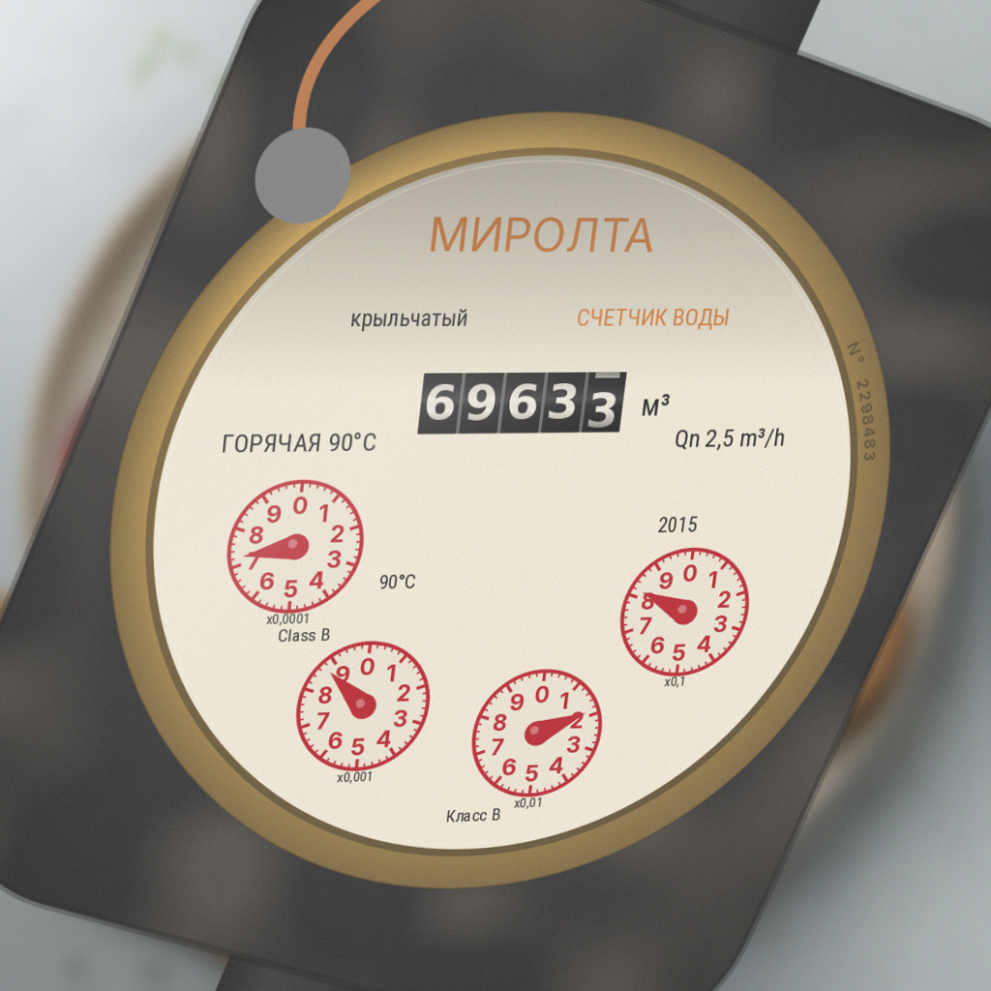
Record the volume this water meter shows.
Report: 69632.8187 m³
